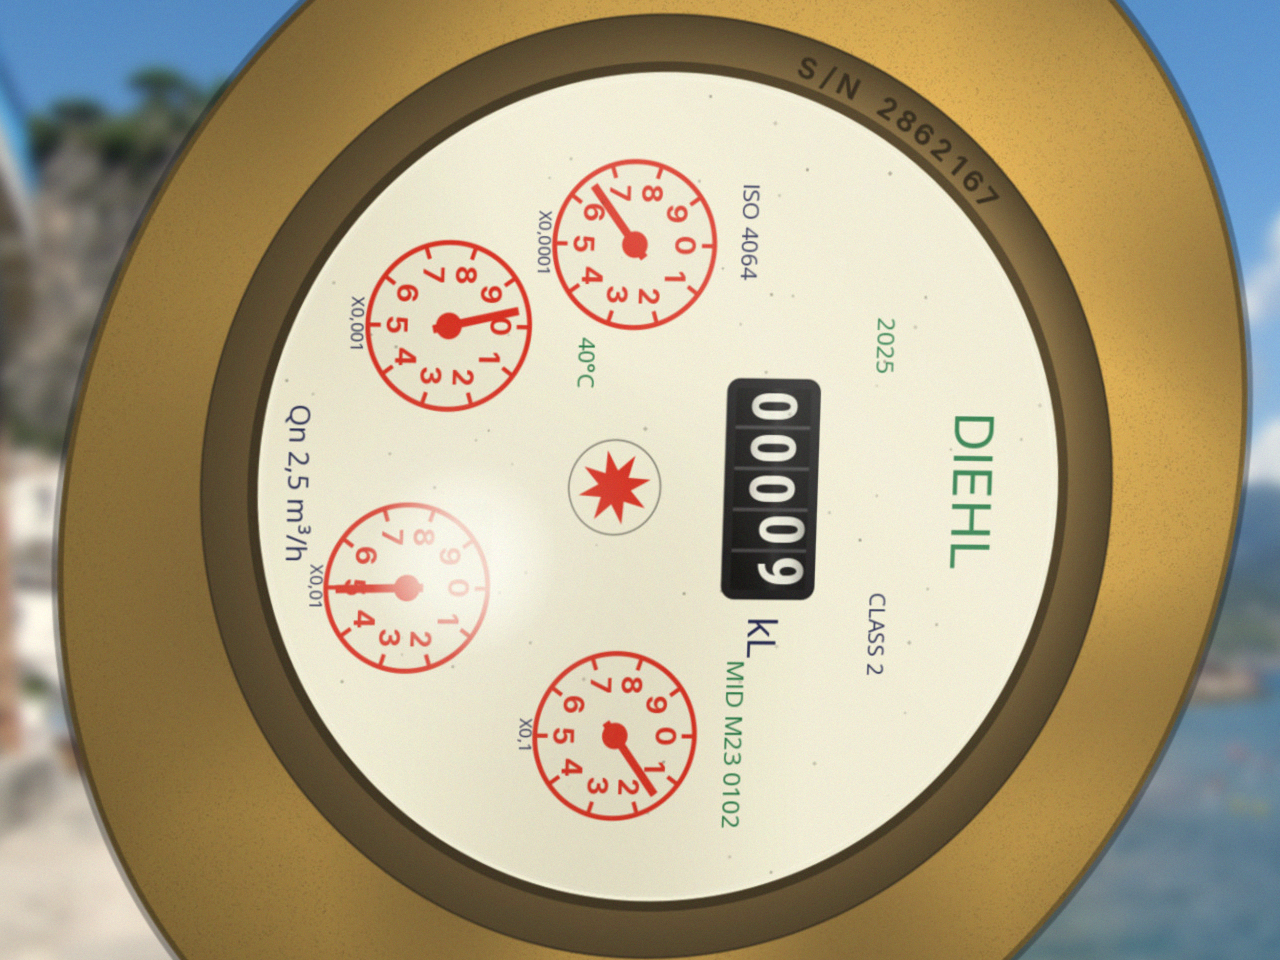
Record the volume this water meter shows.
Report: 9.1496 kL
